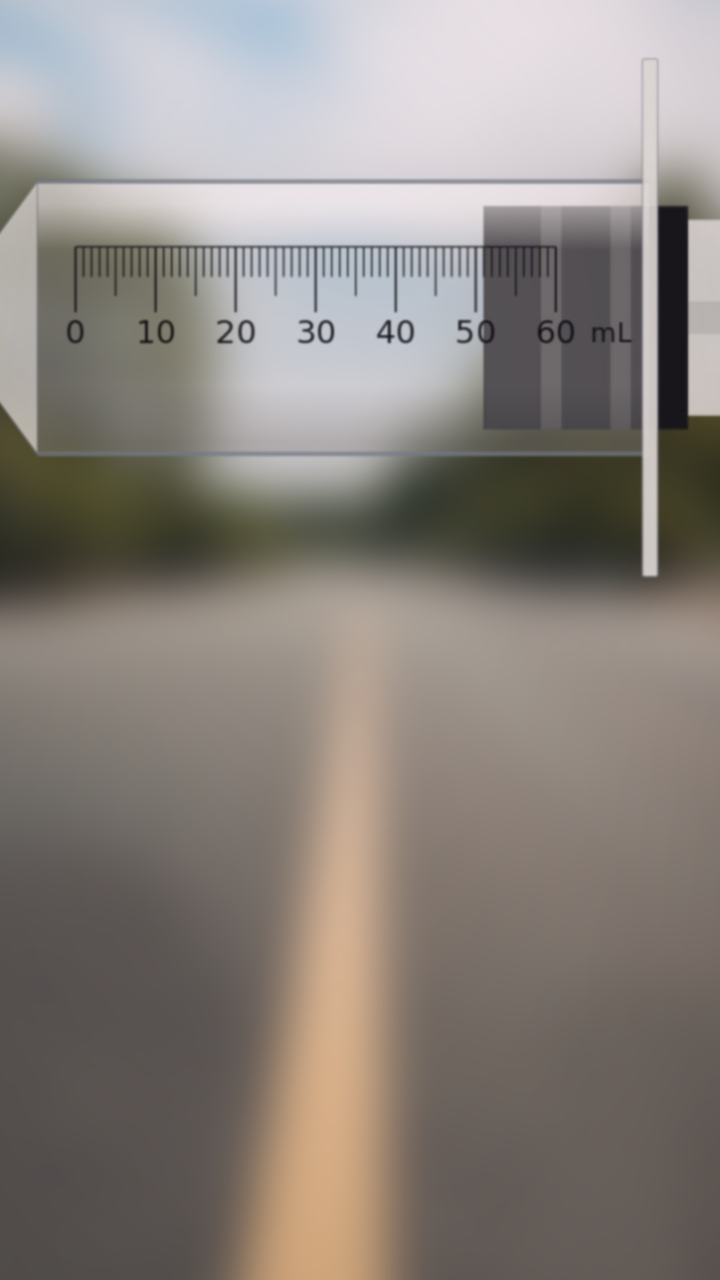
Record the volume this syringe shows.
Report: 51 mL
